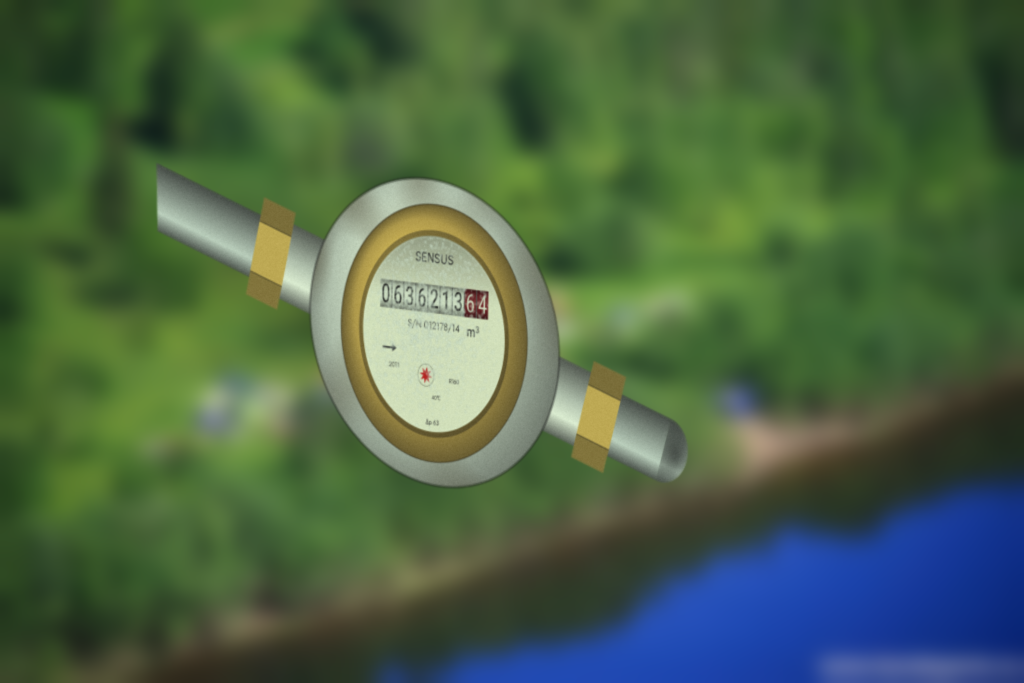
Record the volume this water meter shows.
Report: 636213.64 m³
